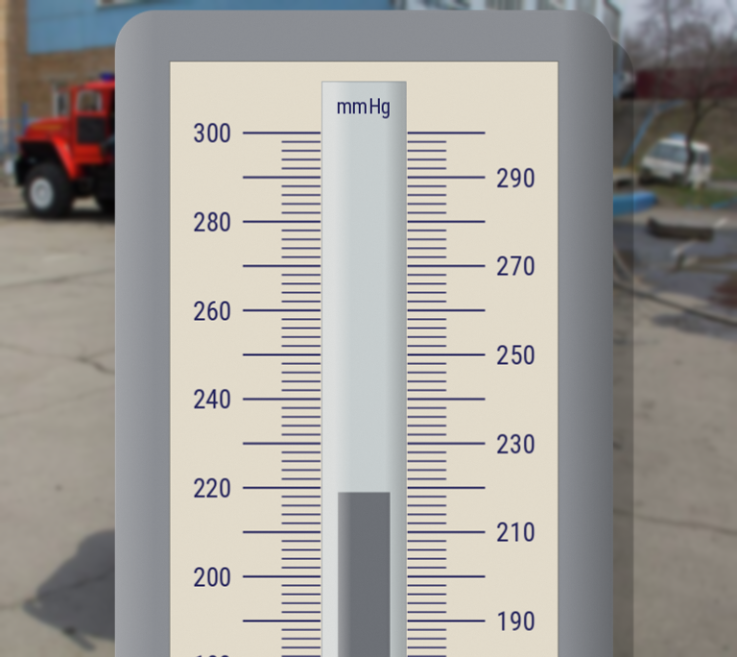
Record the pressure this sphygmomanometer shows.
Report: 219 mmHg
